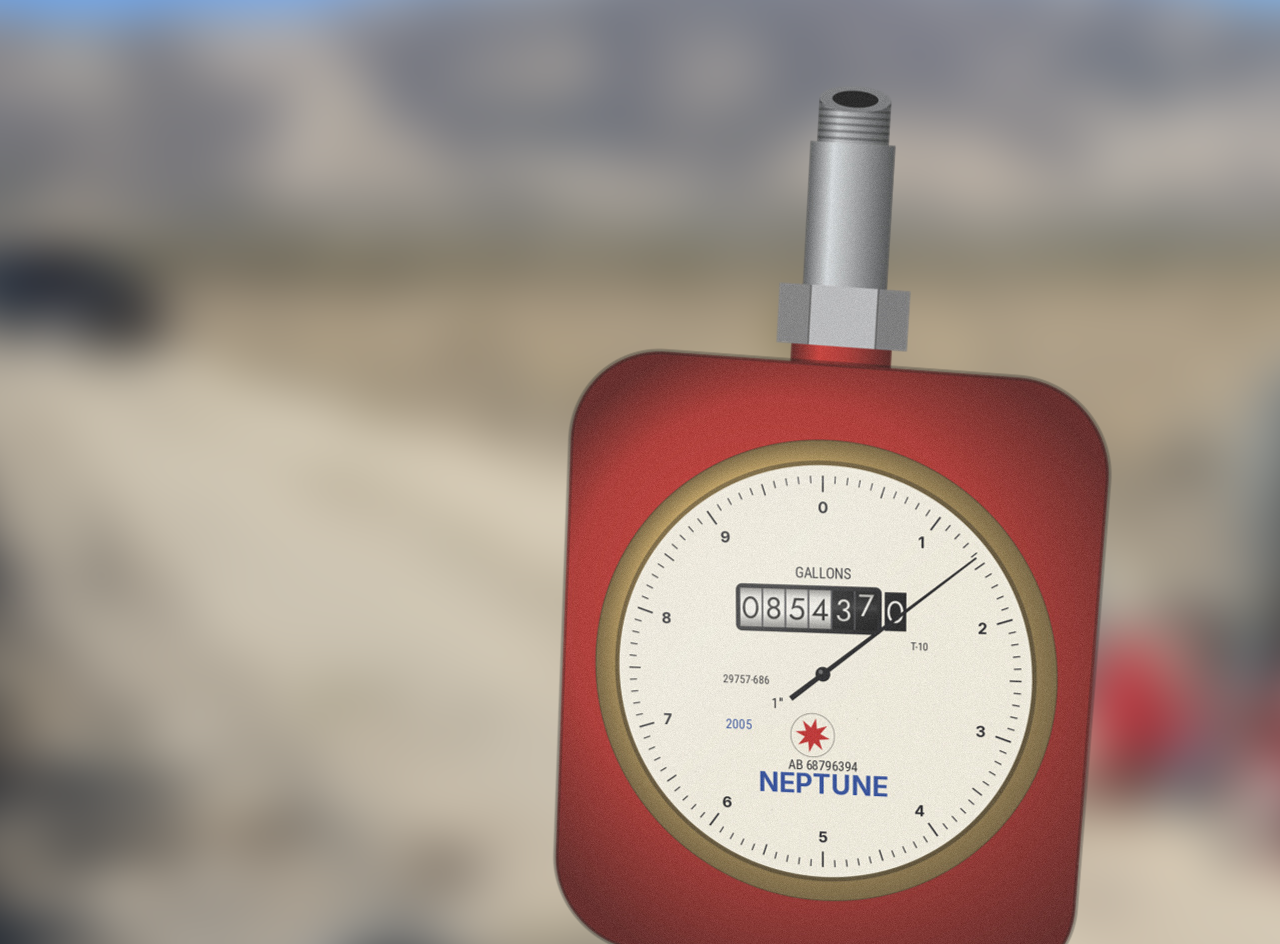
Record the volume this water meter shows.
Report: 854371.4 gal
